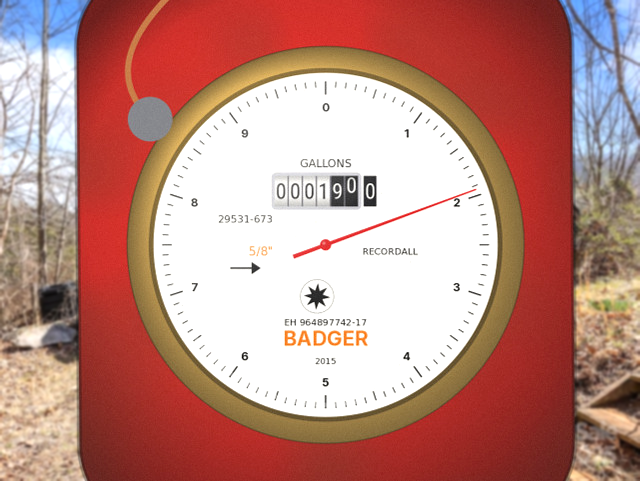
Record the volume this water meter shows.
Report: 1901.9 gal
